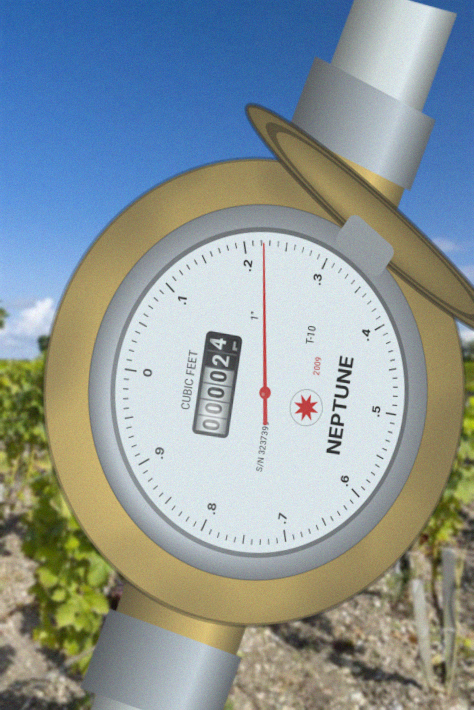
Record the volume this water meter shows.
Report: 24.22 ft³
